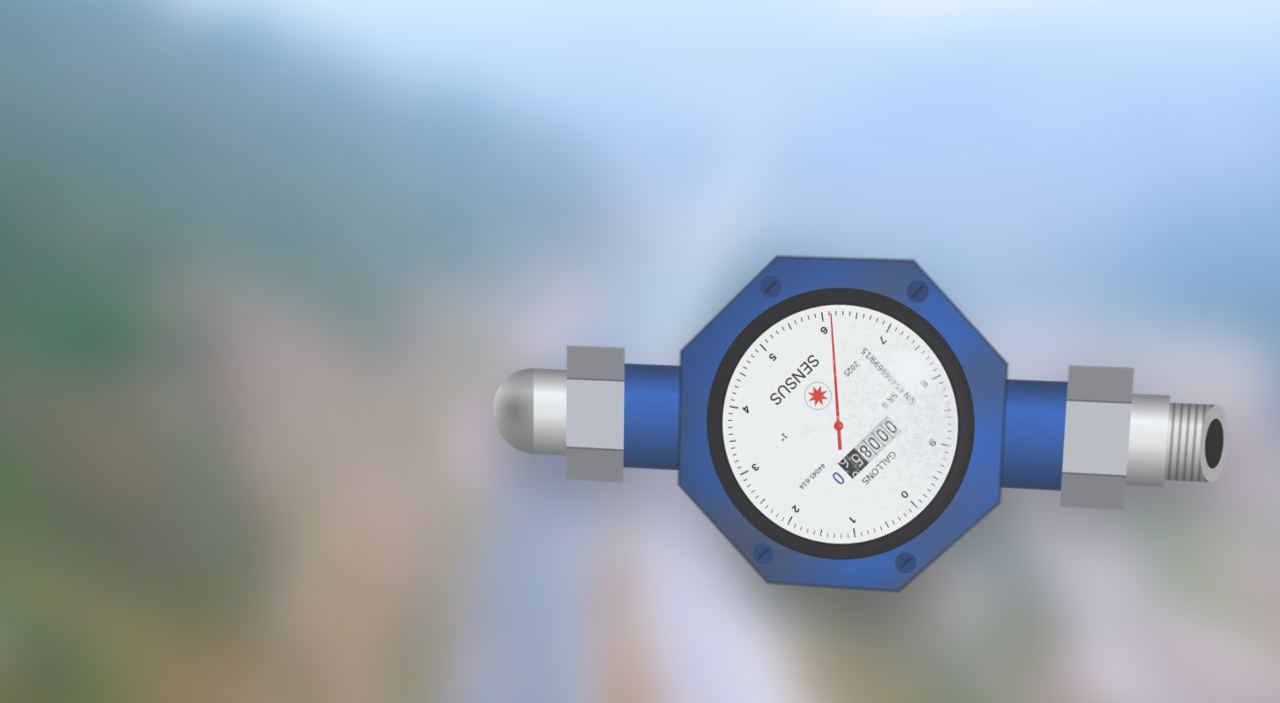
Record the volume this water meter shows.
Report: 8556.1 gal
